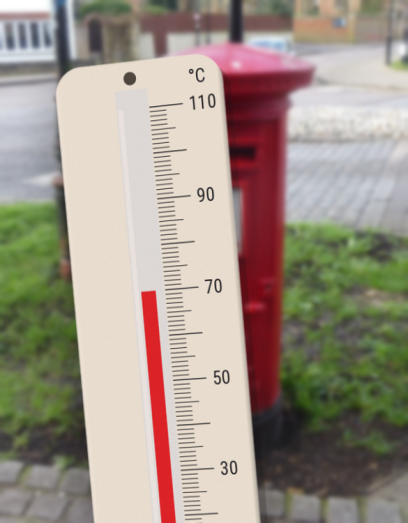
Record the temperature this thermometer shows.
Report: 70 °C
